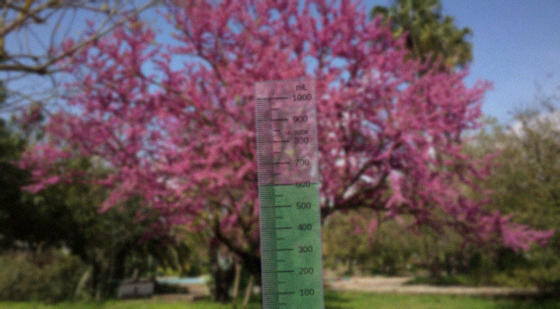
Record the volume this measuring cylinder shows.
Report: 600 mL
